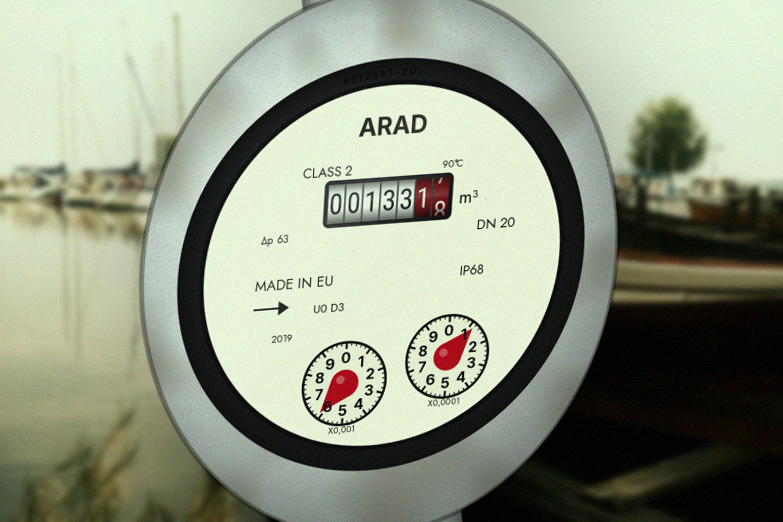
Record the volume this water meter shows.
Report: 133.1761 m³
